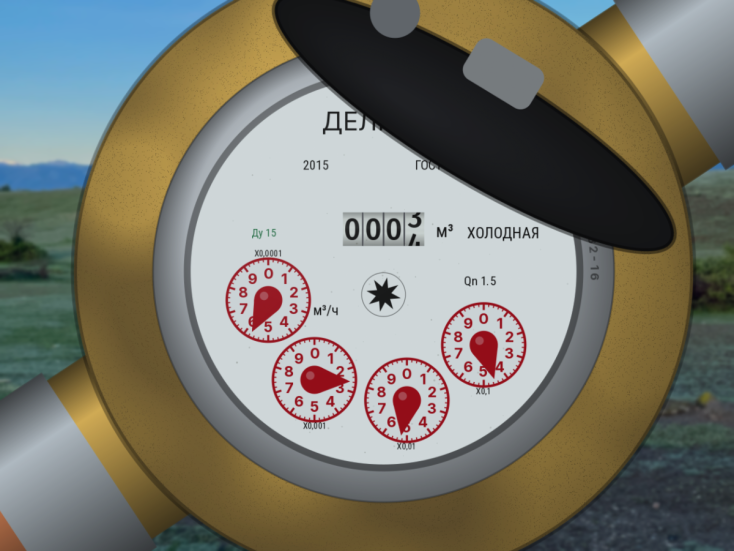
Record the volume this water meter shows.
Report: 3.4525 m³
